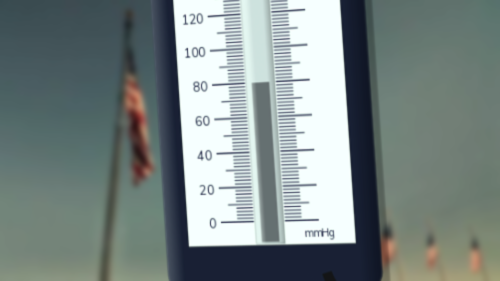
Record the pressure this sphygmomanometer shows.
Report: 80 mmHg
